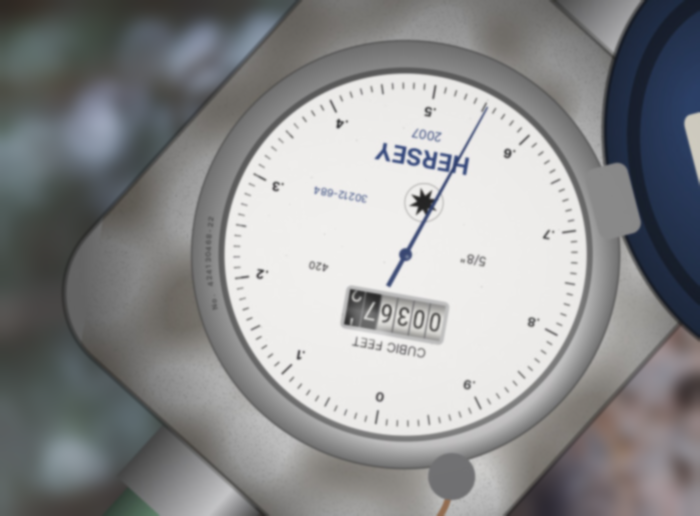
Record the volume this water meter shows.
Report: 3671.55 ft³
